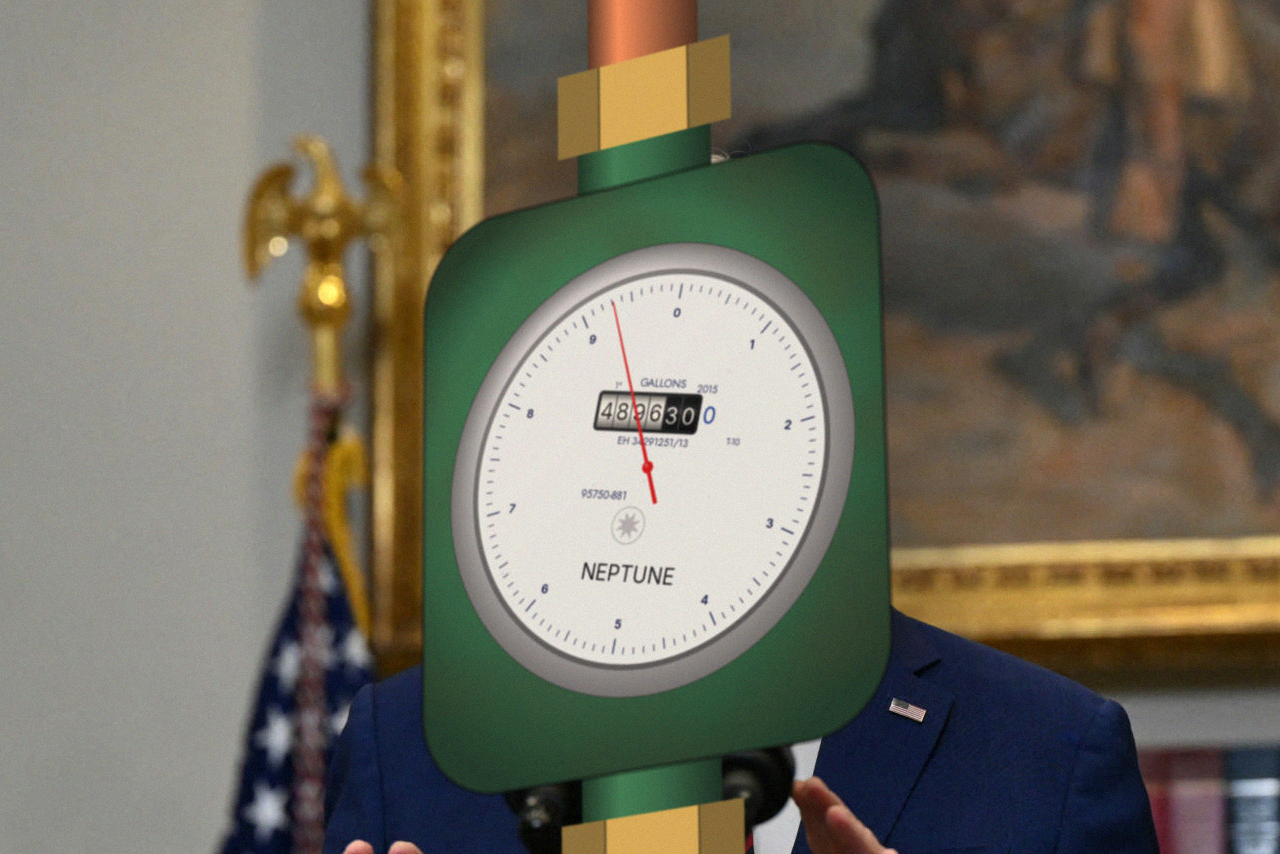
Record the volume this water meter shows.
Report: 4896299.3 gal
